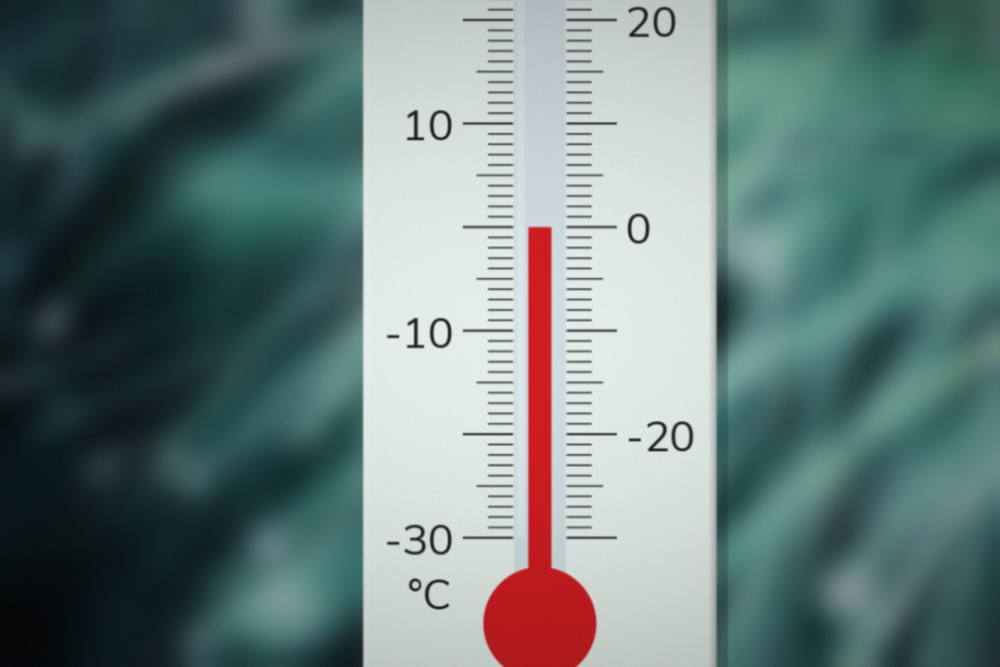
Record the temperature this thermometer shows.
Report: 0 °C
